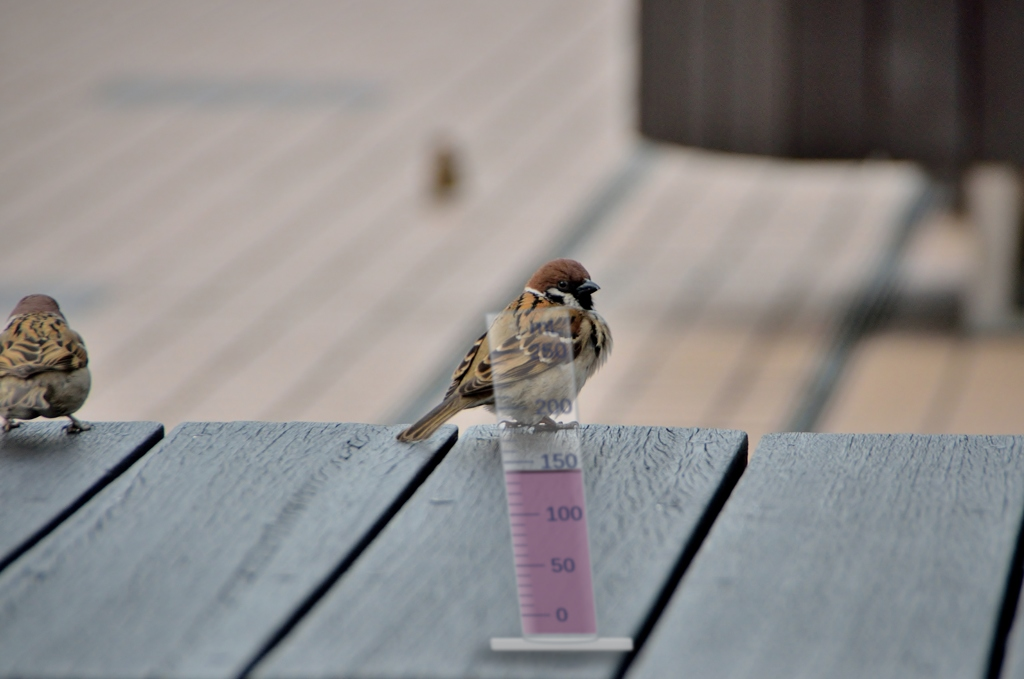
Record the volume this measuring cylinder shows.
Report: 140 mL
